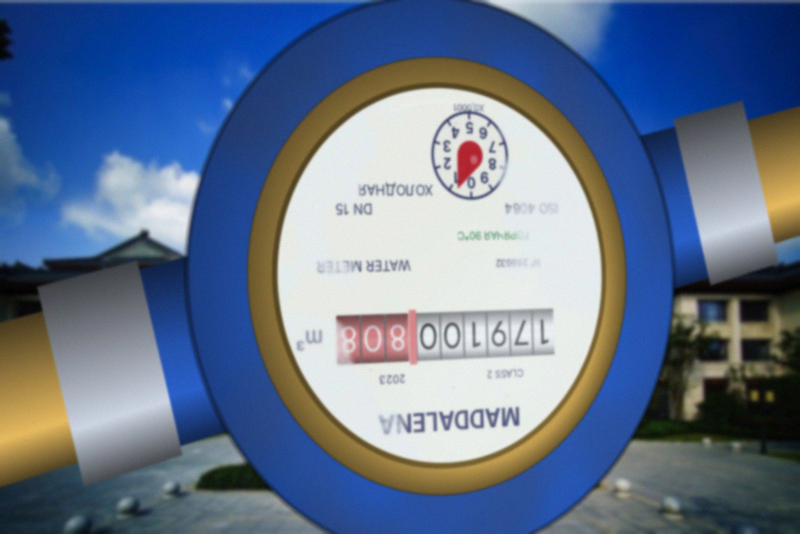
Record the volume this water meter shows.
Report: 179100.8080 m³
